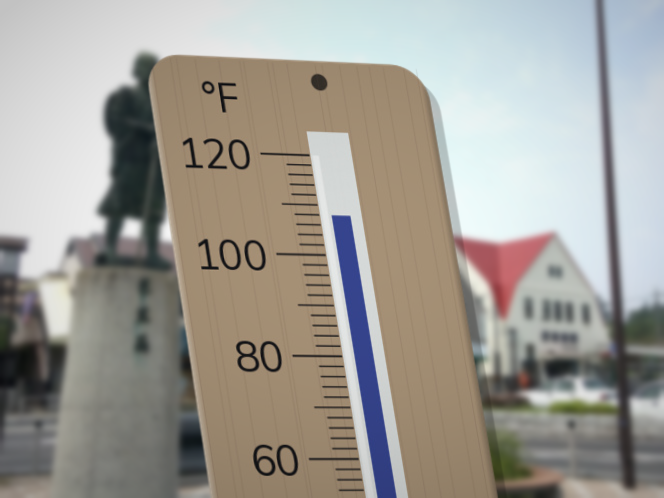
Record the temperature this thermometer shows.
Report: 108 °F
